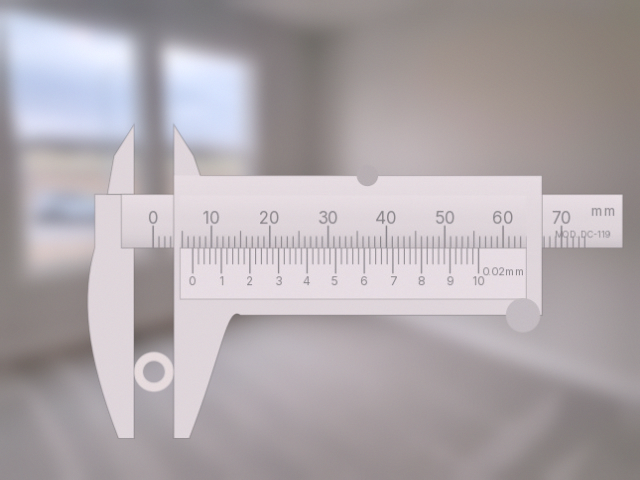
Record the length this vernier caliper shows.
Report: 6.8 mm
